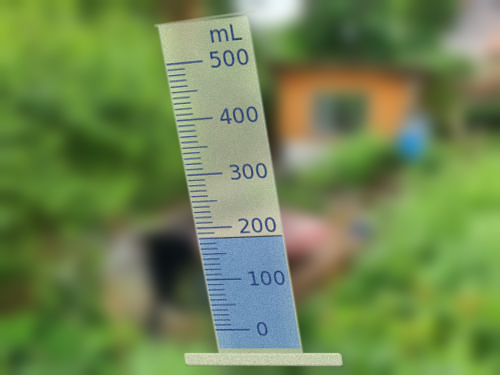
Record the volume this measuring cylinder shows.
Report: 180 mL
